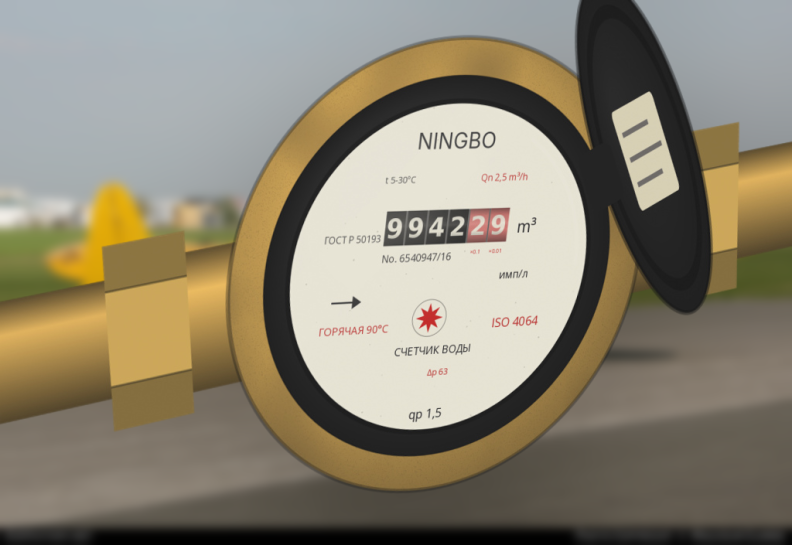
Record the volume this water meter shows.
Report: 9942.29 m³
